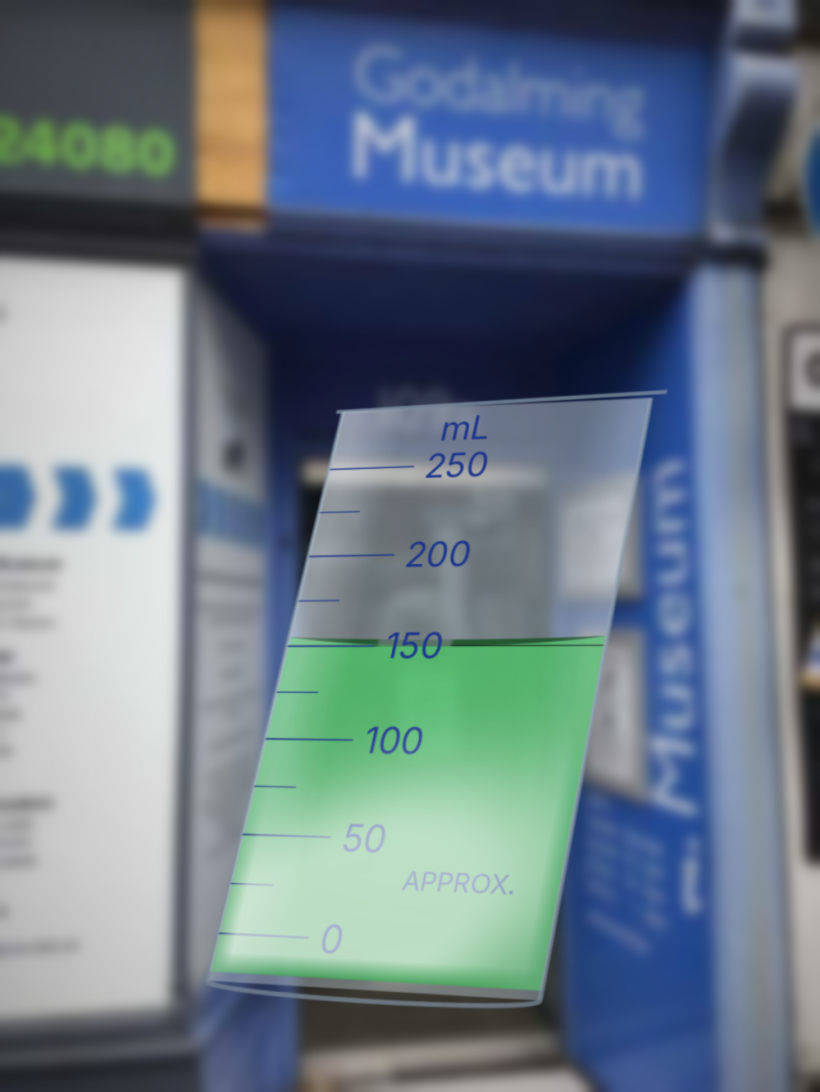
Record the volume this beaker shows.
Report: 150 mL
